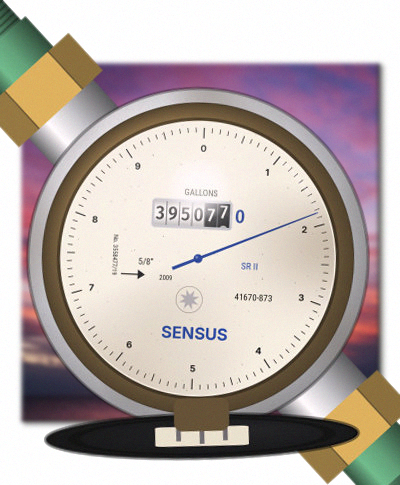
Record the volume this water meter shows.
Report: 3950771.8 gal
